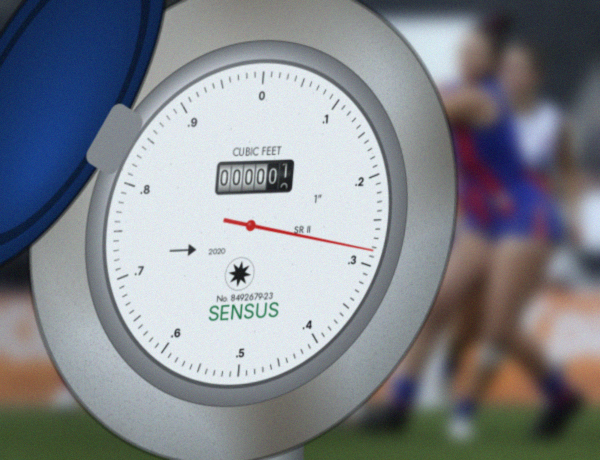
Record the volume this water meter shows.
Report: 1.28 ft³
